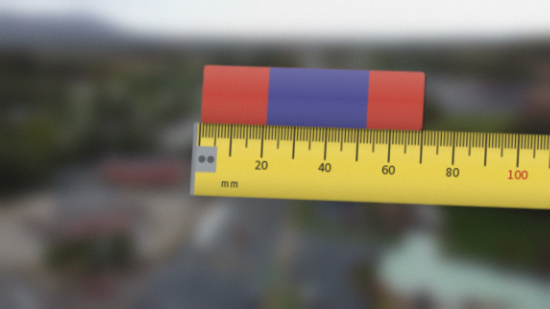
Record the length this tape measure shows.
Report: 70 mm
